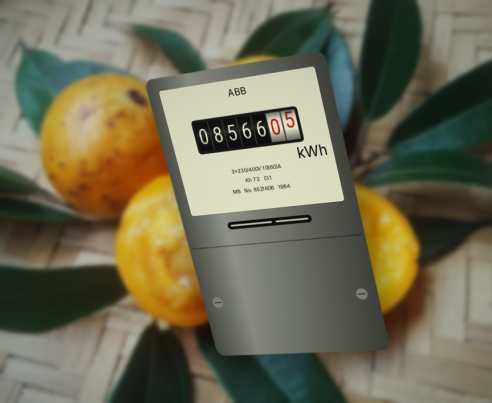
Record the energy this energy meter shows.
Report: 8566.05 kWh
